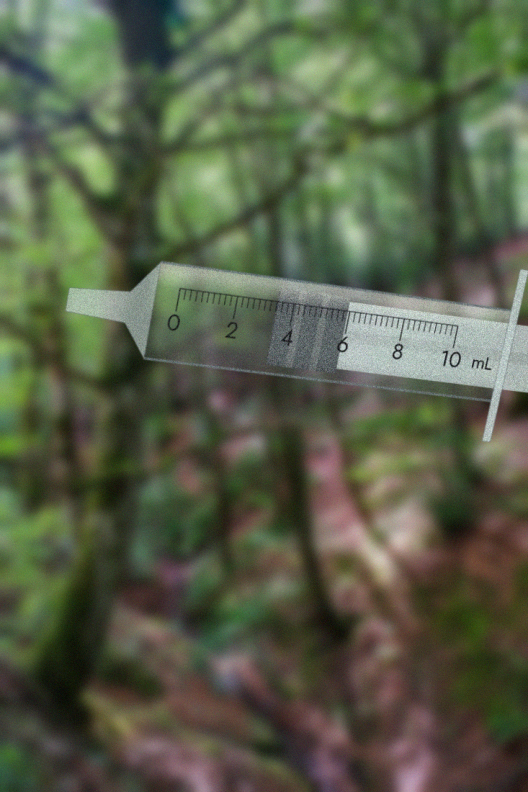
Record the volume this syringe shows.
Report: 3.4 mL
